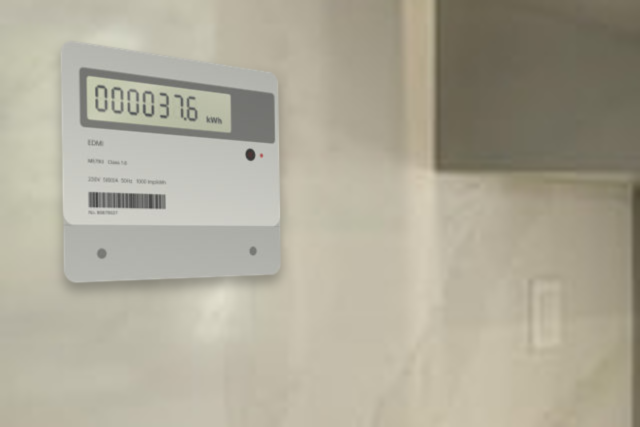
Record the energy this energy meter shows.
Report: 37.6 kWh
